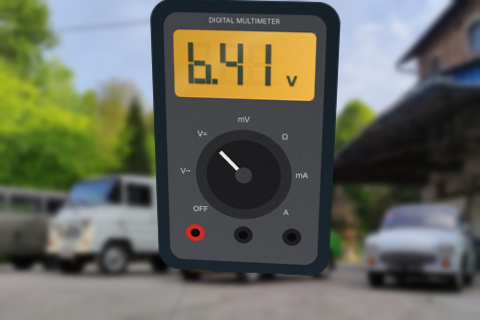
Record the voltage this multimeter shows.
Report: 6.41 V
